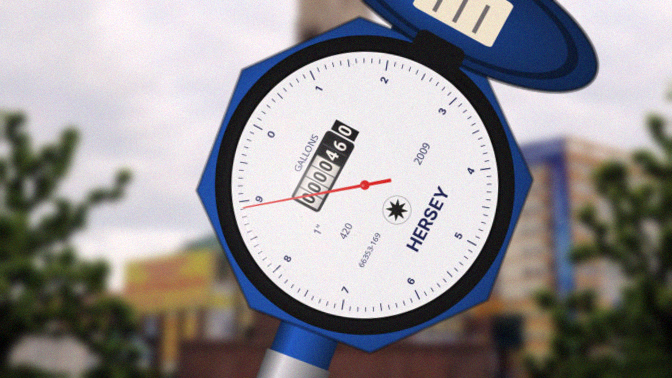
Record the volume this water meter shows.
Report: 458.9 gal
